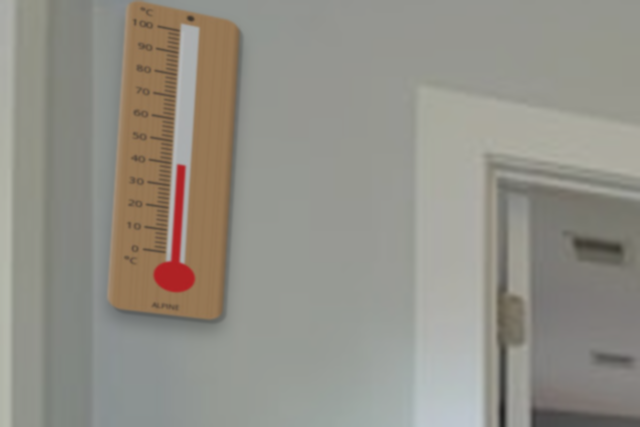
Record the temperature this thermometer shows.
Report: 40 °C
